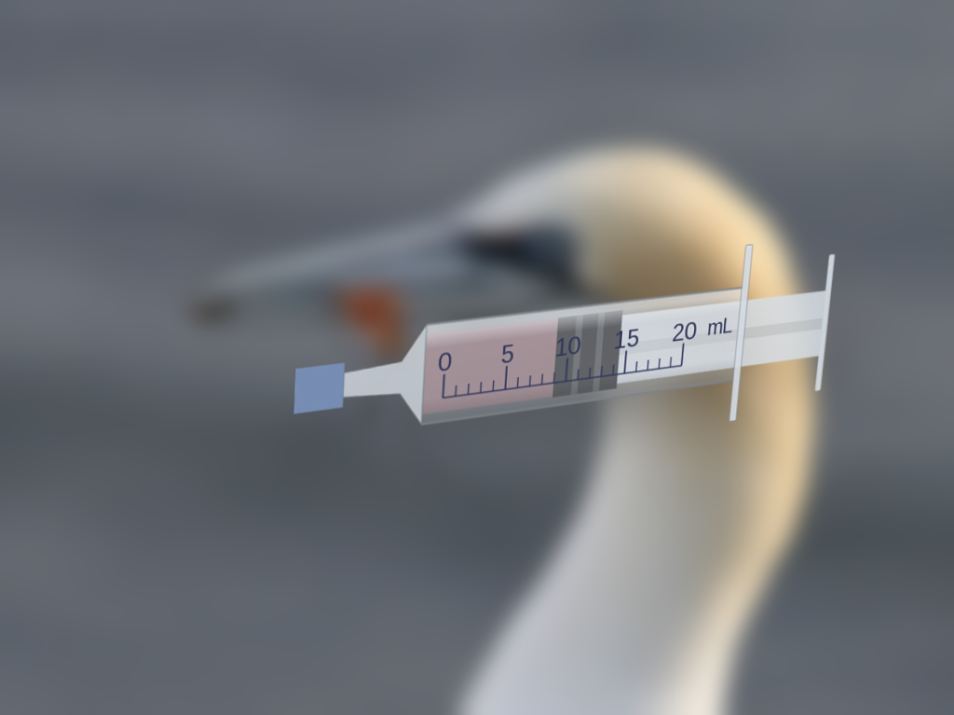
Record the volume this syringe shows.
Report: 9 mL
